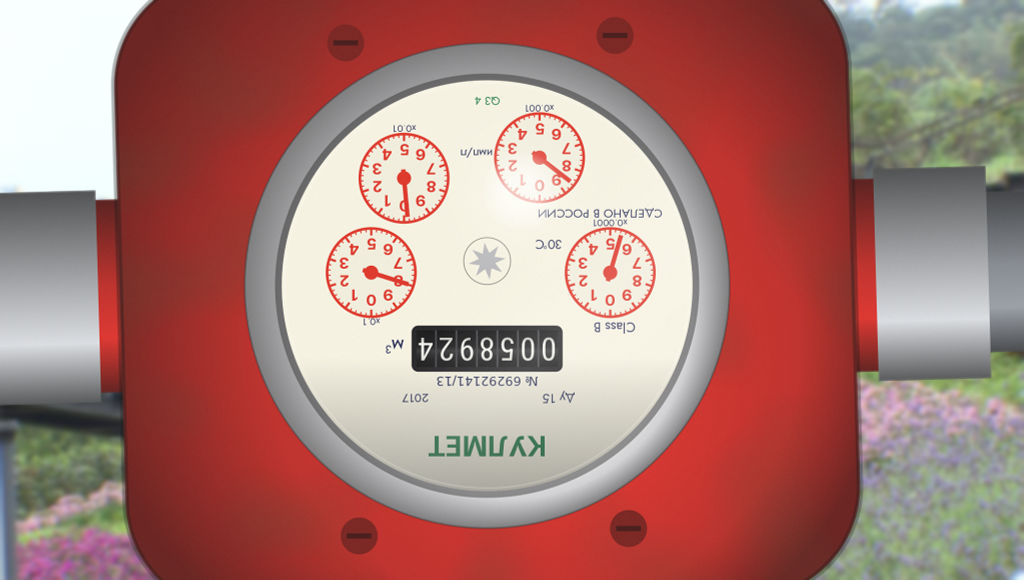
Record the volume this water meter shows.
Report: 58924.7985 m³
